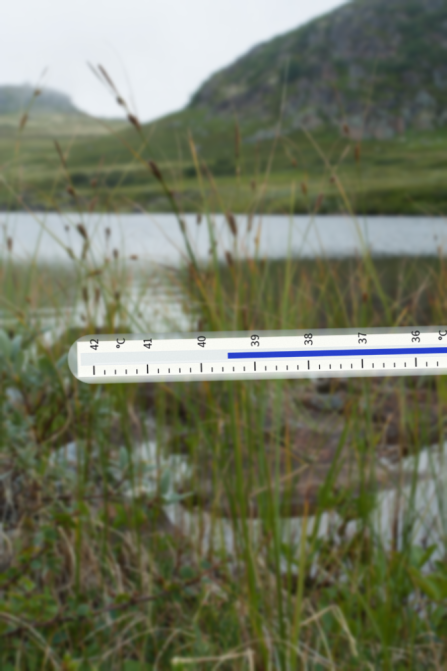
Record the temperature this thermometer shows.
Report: 39.5 °C
